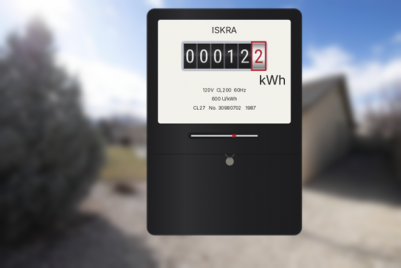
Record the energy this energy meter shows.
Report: 12.2 kWh
